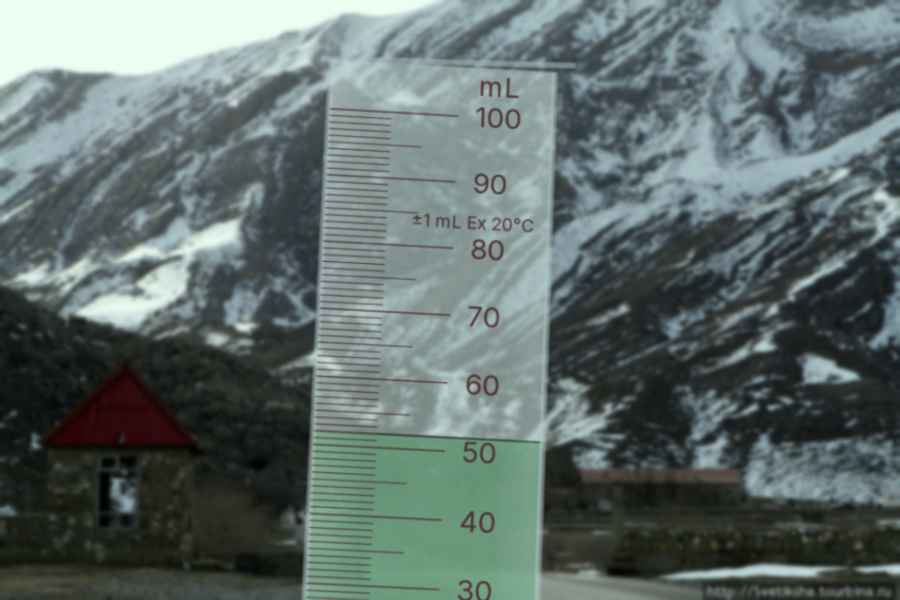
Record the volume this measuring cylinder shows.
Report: 52 mL
